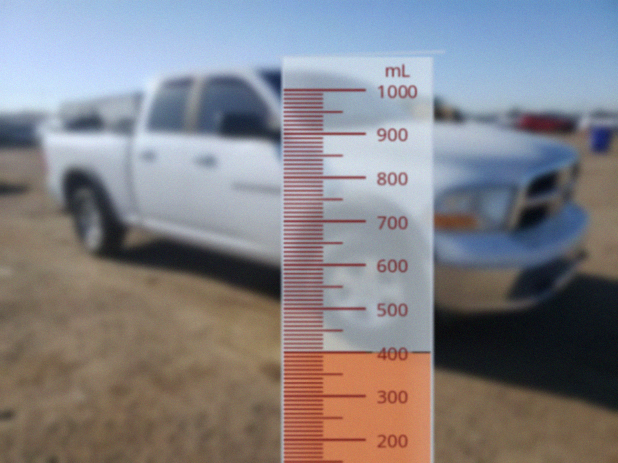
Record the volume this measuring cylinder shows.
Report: 400 mL
